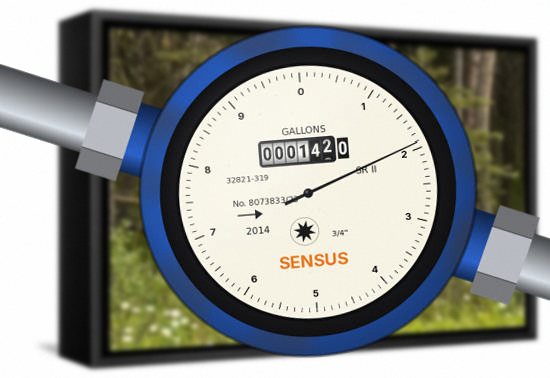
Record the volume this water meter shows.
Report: 1421.9 gal
